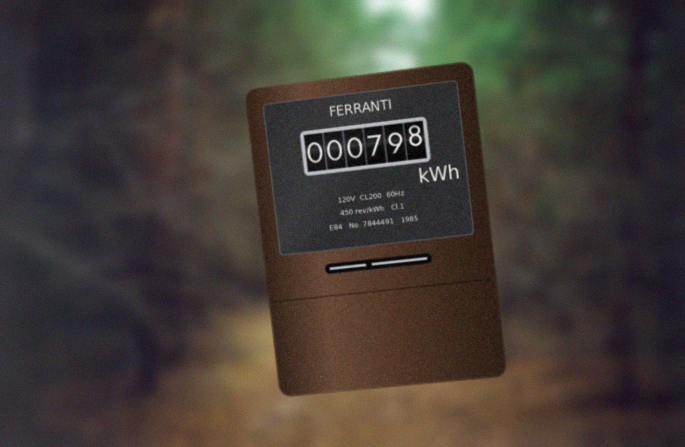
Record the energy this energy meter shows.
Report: 798 kWh
